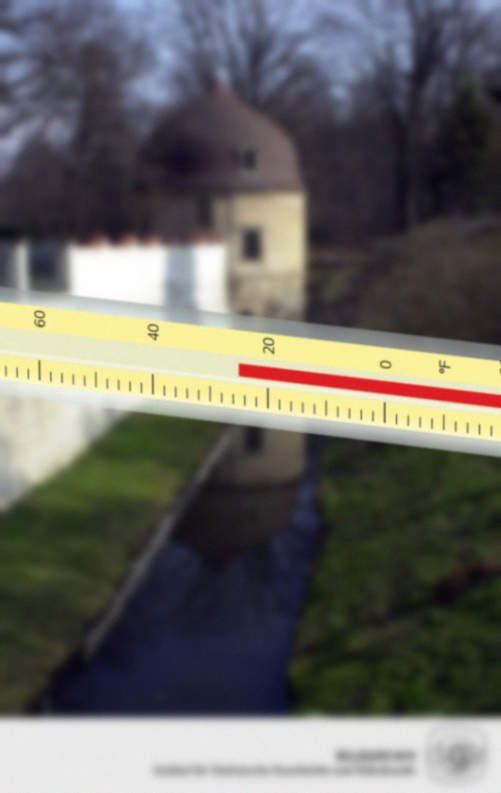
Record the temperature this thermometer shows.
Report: 25 °F
